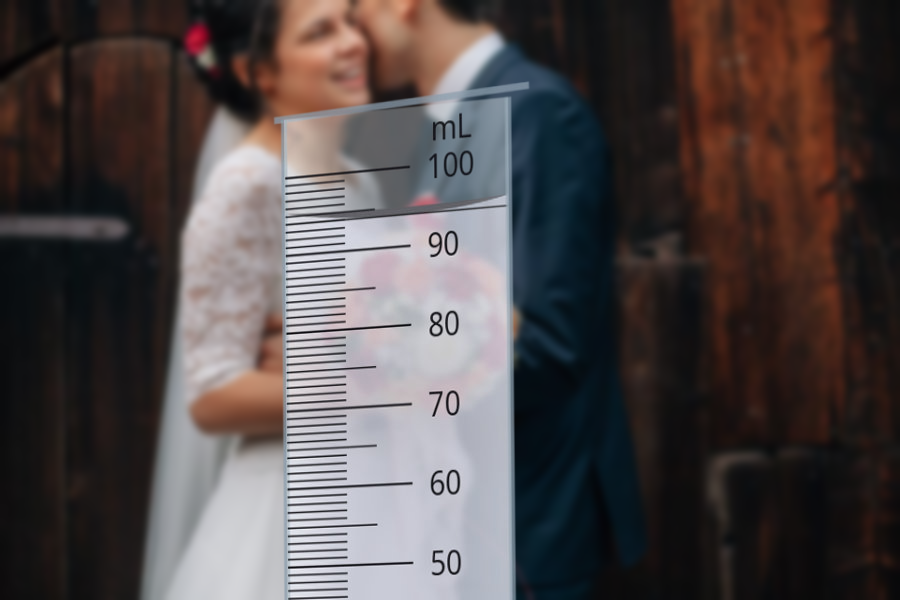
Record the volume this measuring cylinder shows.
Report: 94 mL
